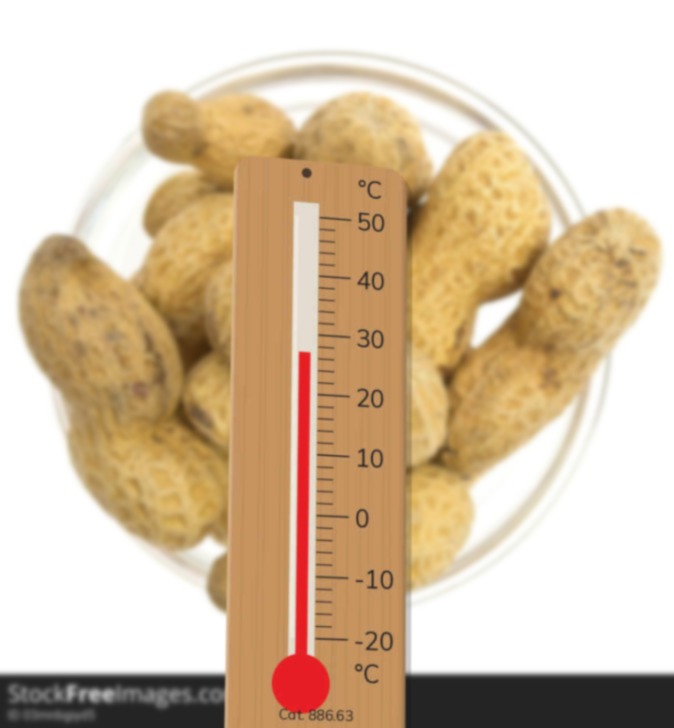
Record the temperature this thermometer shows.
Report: 27 °C
